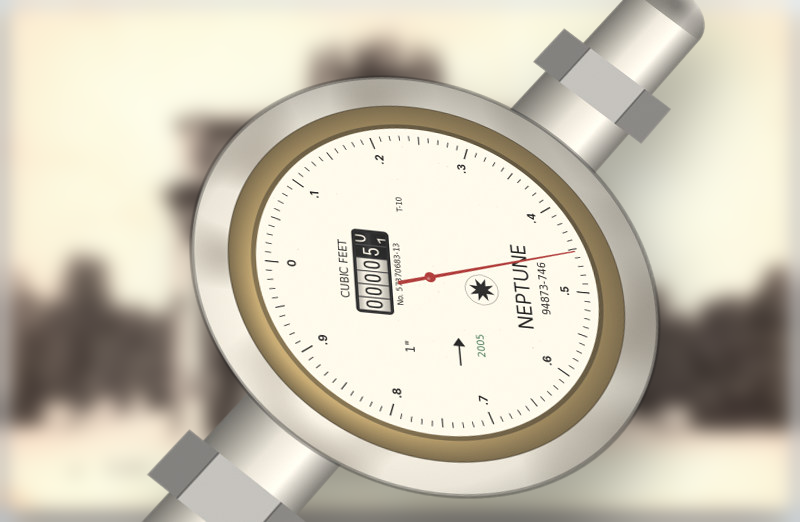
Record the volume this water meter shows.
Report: 50.45 ft³
